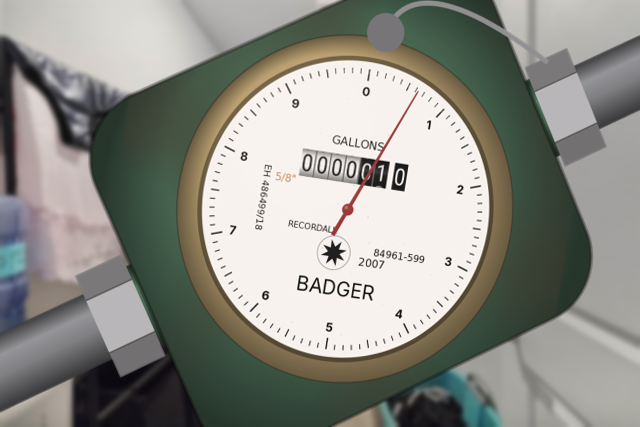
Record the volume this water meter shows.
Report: 10.6 gal
